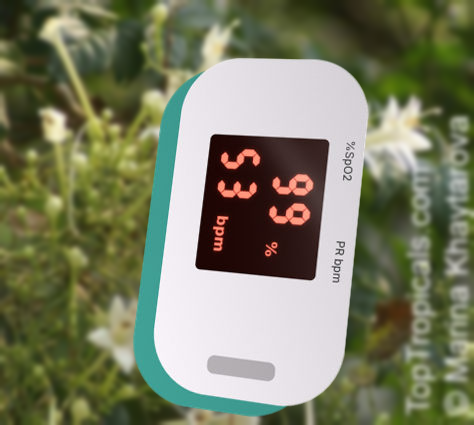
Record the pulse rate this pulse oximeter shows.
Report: 53 bpm
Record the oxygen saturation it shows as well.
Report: 99 %
